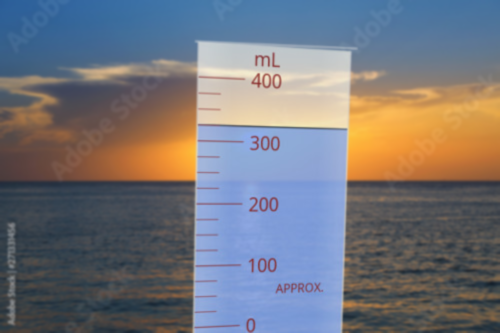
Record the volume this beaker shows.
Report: 325 mL
